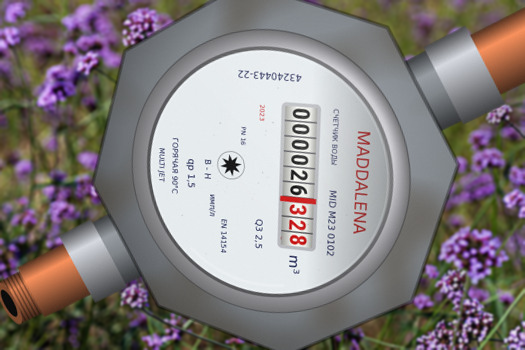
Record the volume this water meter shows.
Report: 26.328 m³
